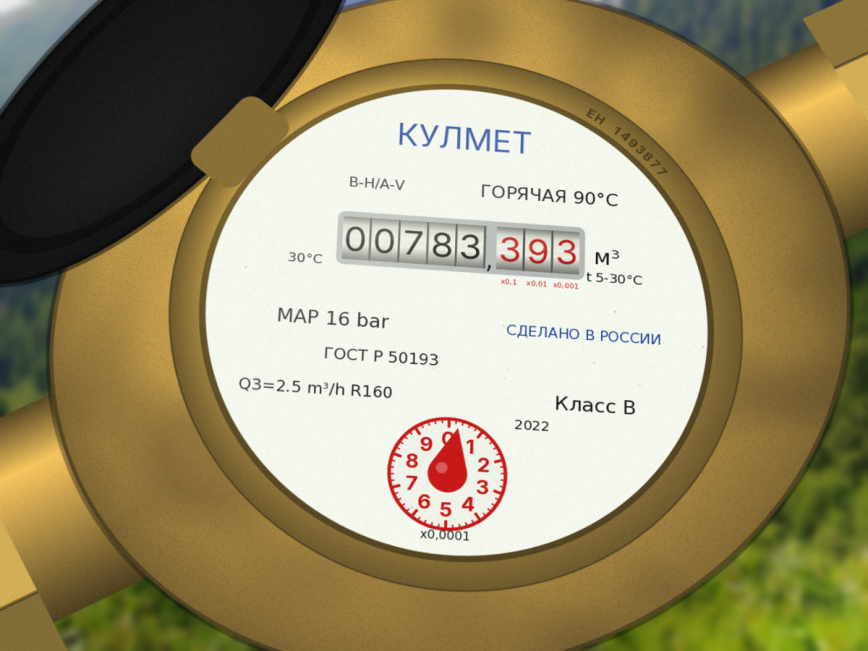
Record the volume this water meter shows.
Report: 783.3930 m³
